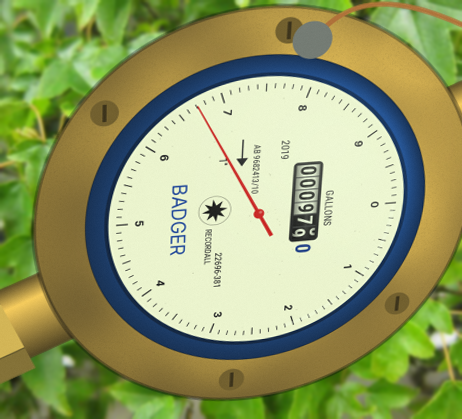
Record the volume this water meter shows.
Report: 9786.7 gal
